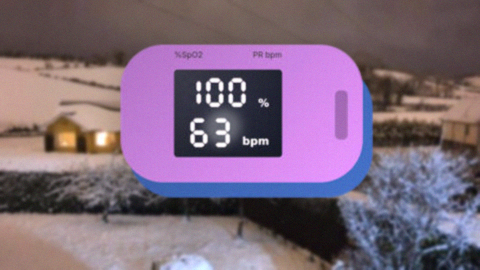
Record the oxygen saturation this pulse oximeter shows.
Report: 100 %
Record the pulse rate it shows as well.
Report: 63 bpm
